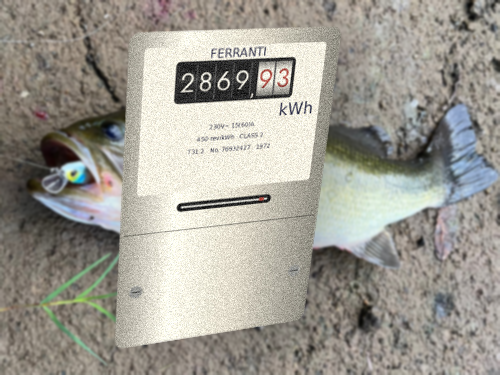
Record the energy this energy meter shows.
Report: 2869.93 kWh
